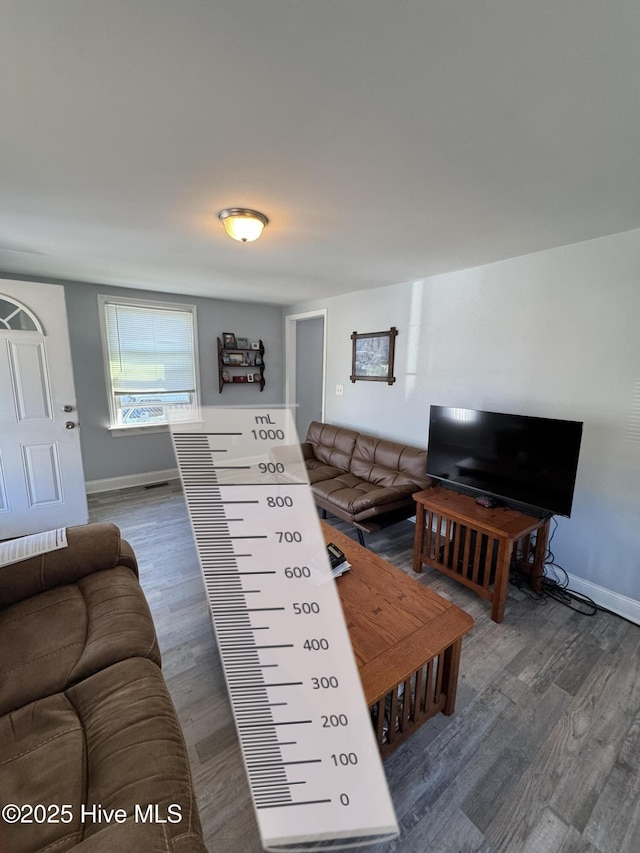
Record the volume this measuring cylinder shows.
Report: 850 mL
